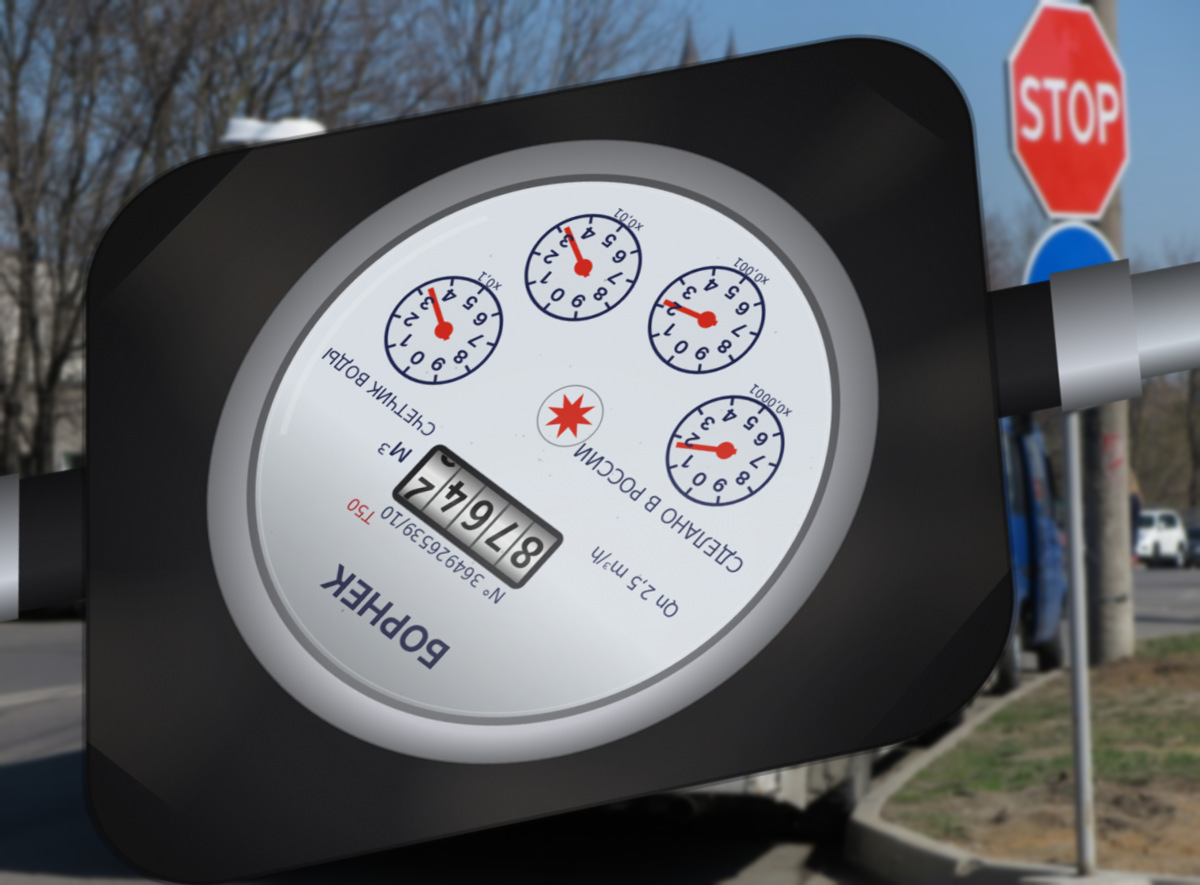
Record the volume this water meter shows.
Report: 87642.3321 m³
